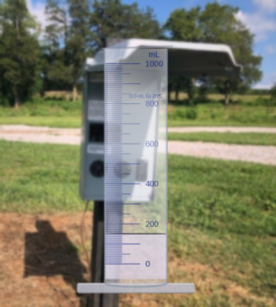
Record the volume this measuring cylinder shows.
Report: 150 mL
